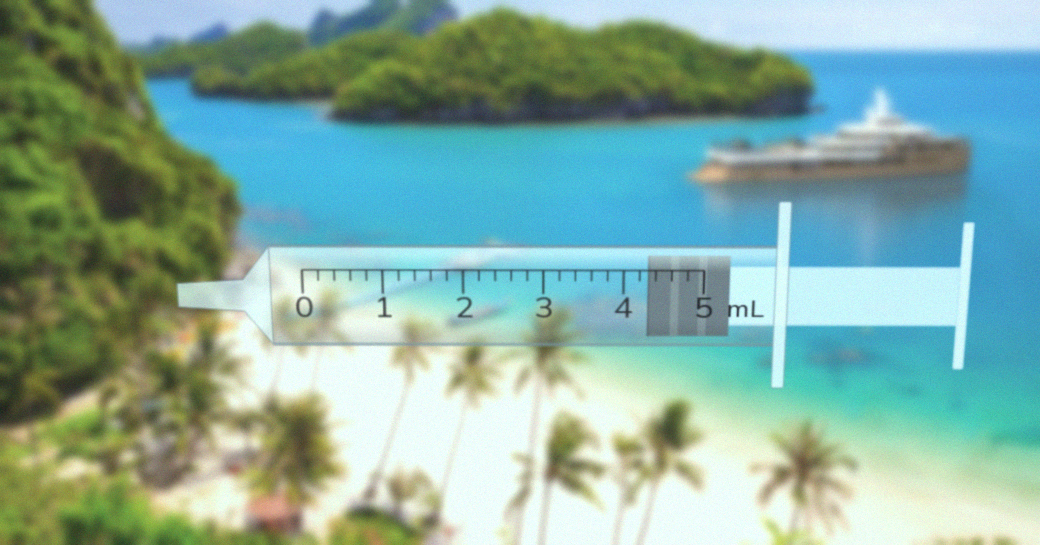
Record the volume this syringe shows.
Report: 4.3 mL
